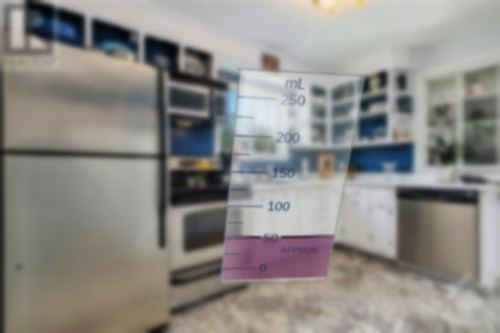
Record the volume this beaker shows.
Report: 50 mL
